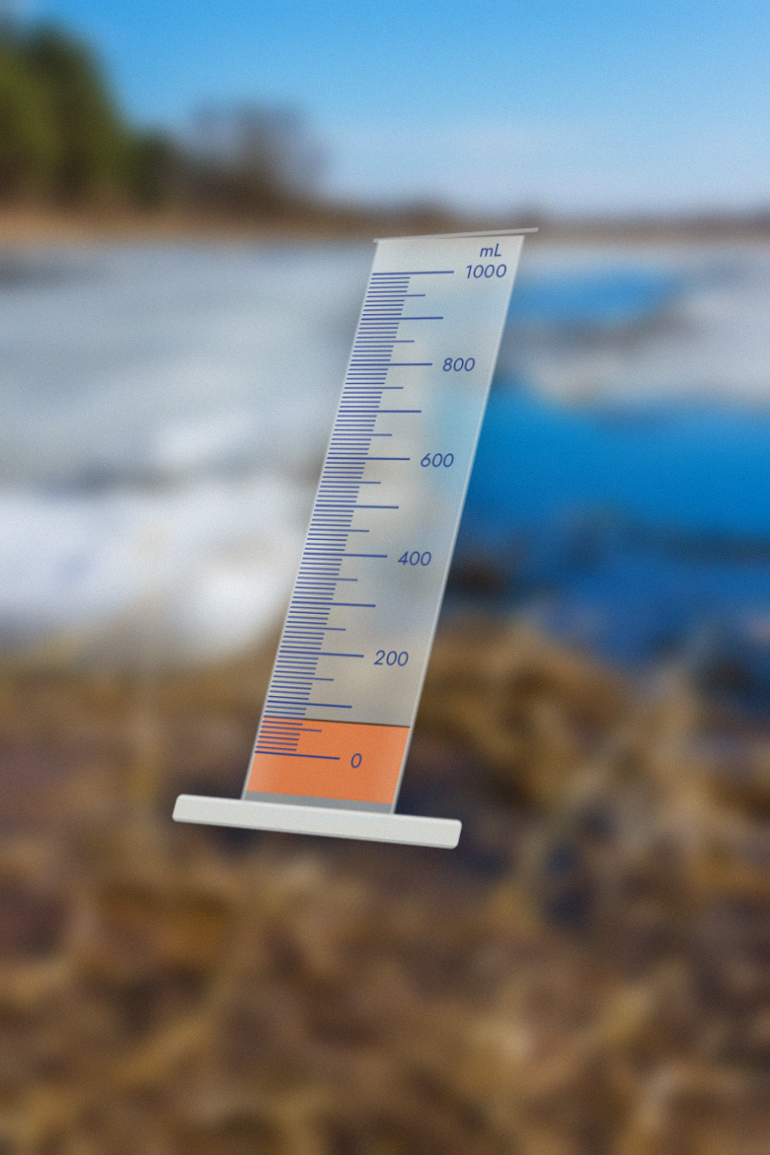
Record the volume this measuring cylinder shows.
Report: 70 mL
